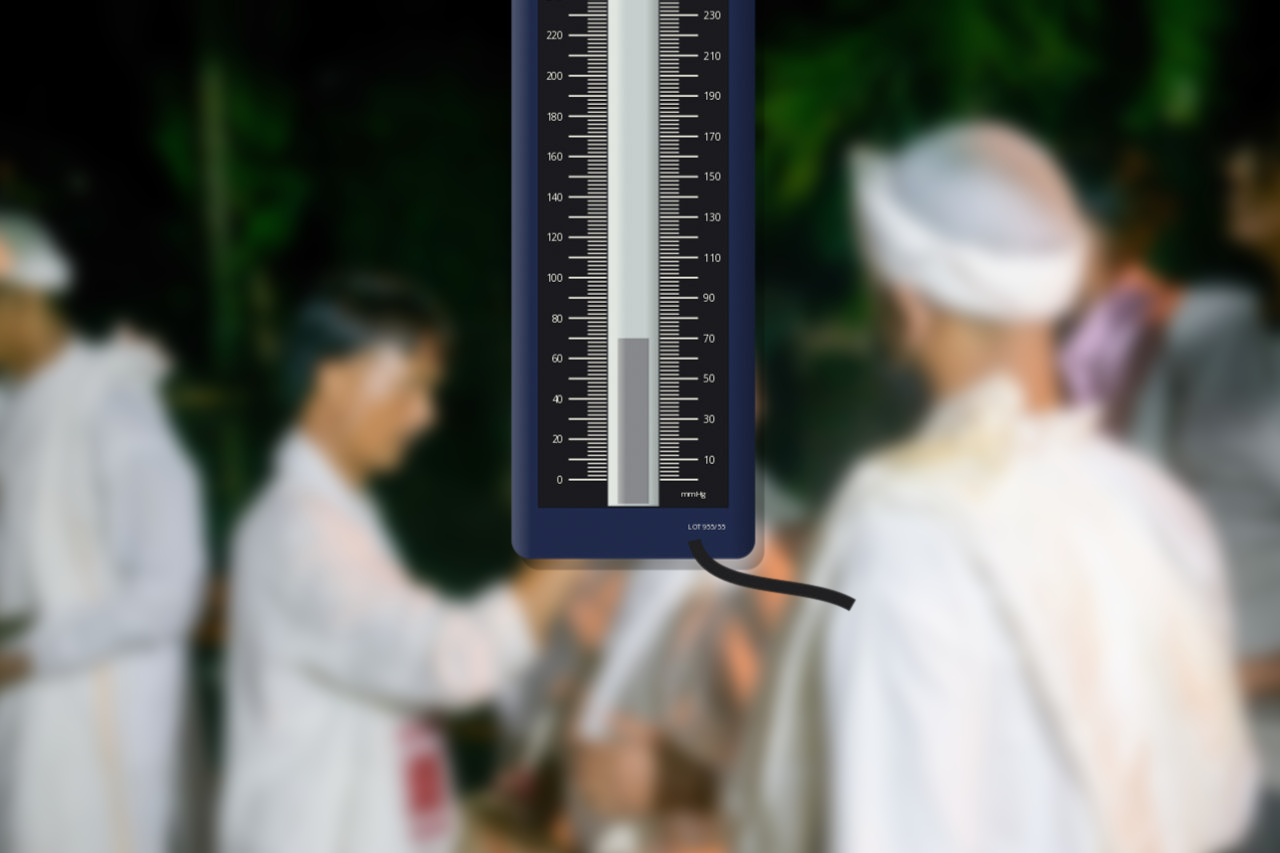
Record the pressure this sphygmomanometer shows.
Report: 70 mmHg
